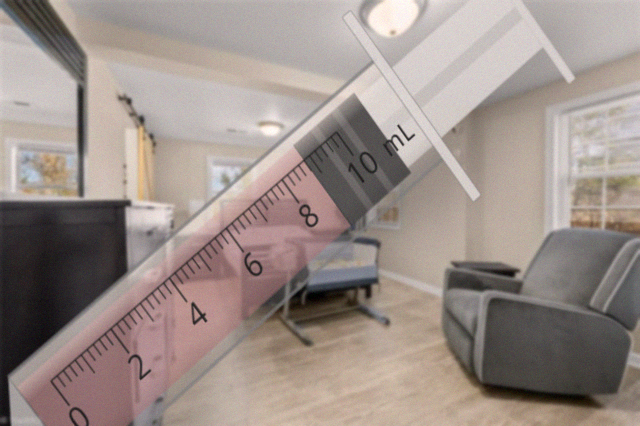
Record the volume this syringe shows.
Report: 8.8 mL
